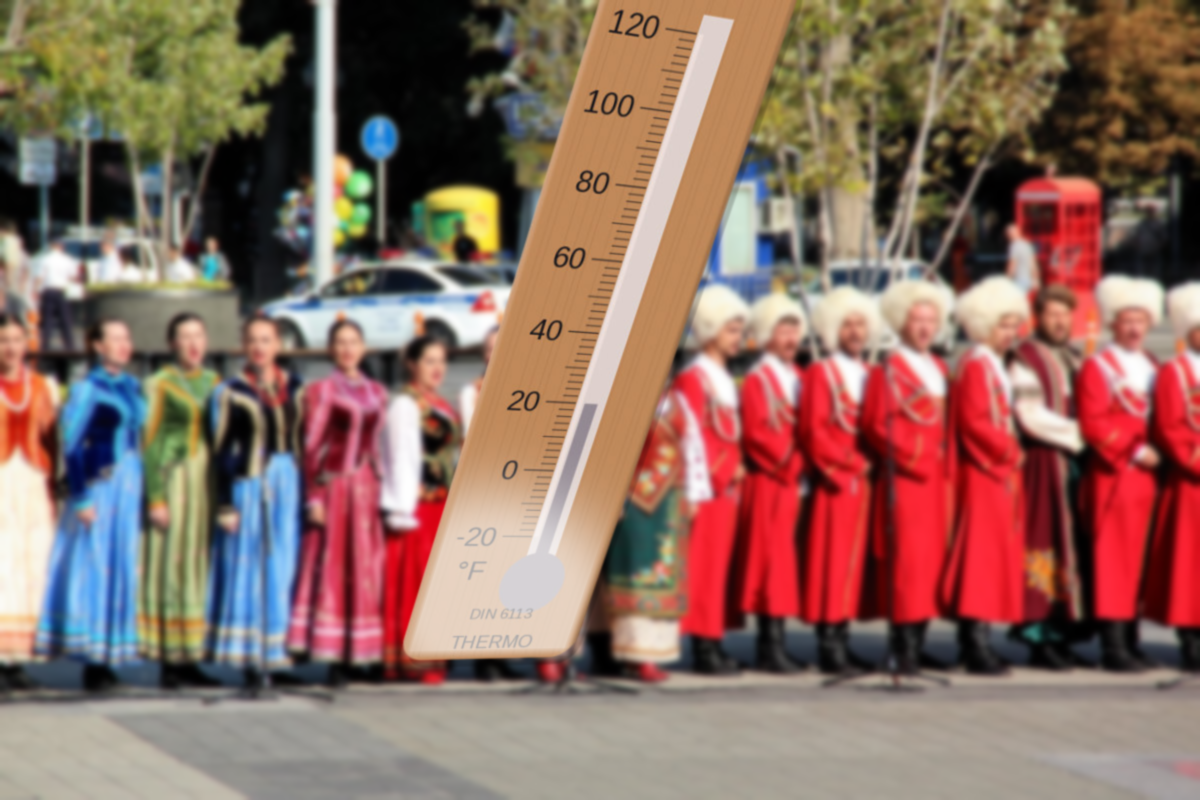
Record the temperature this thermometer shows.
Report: 20 °F
